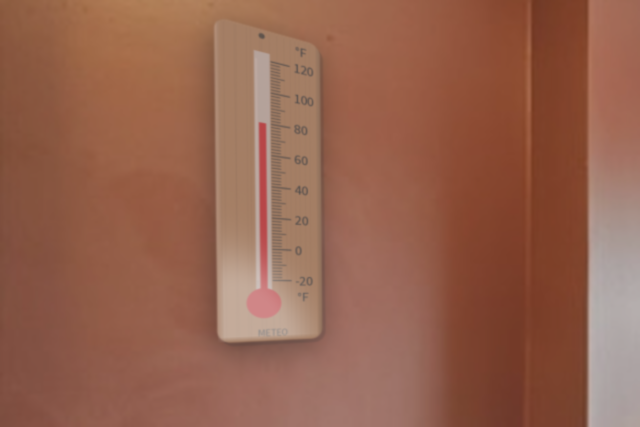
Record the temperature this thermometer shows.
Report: 80 °F
